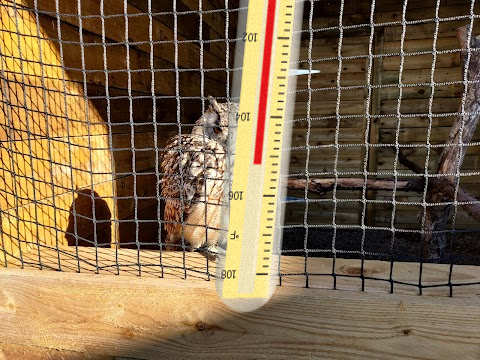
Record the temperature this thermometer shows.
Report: 105.2 °F
